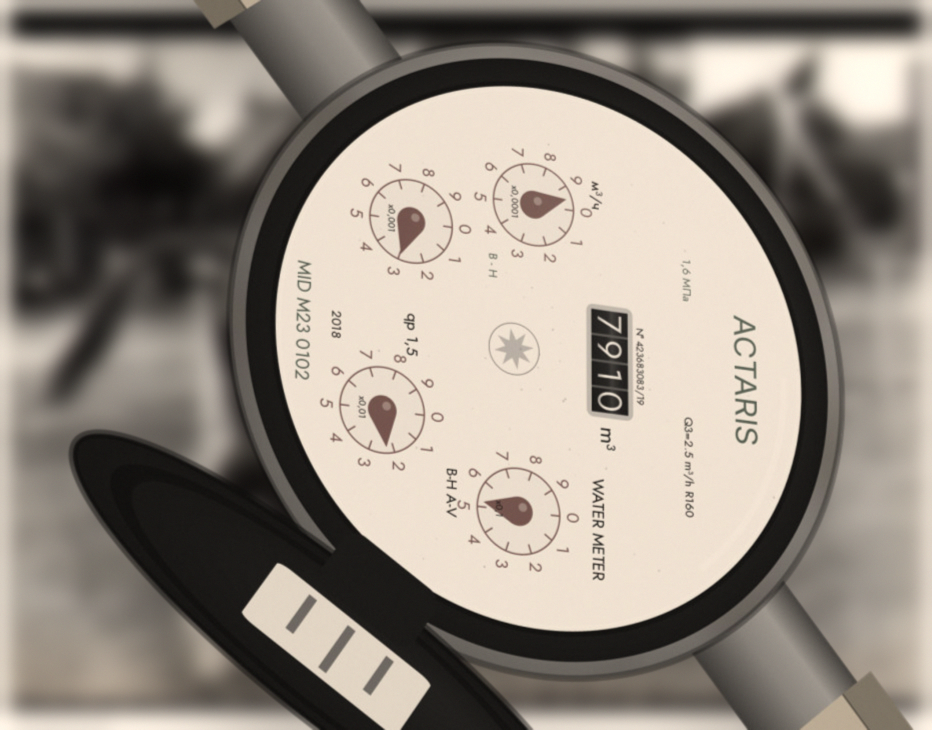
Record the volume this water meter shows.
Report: 7910.5229 m³
